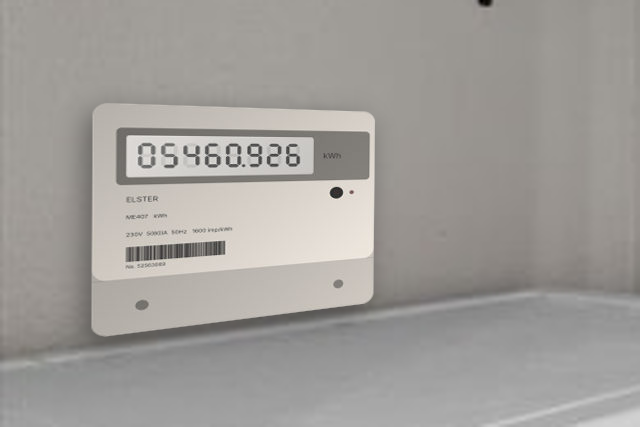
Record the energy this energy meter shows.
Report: 5460.926 kWh
